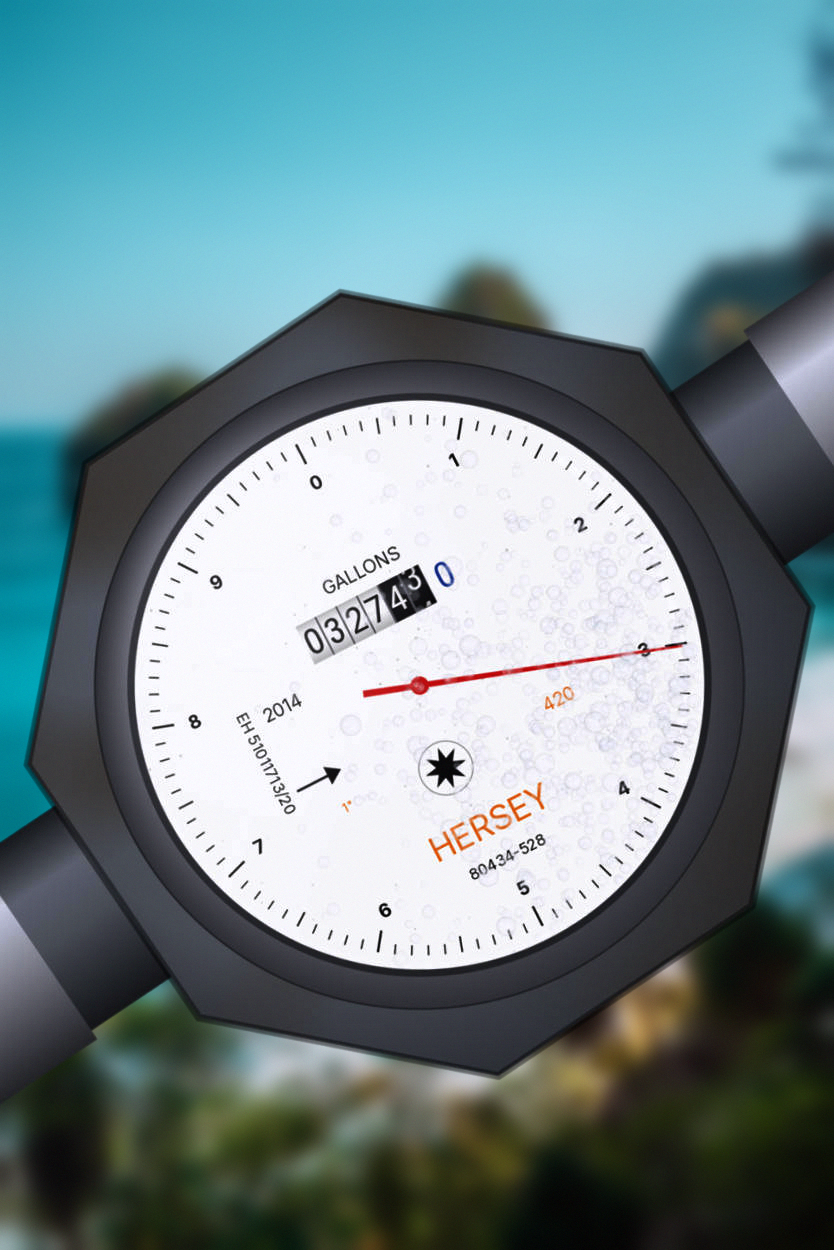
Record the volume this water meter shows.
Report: 327433.0 gal
